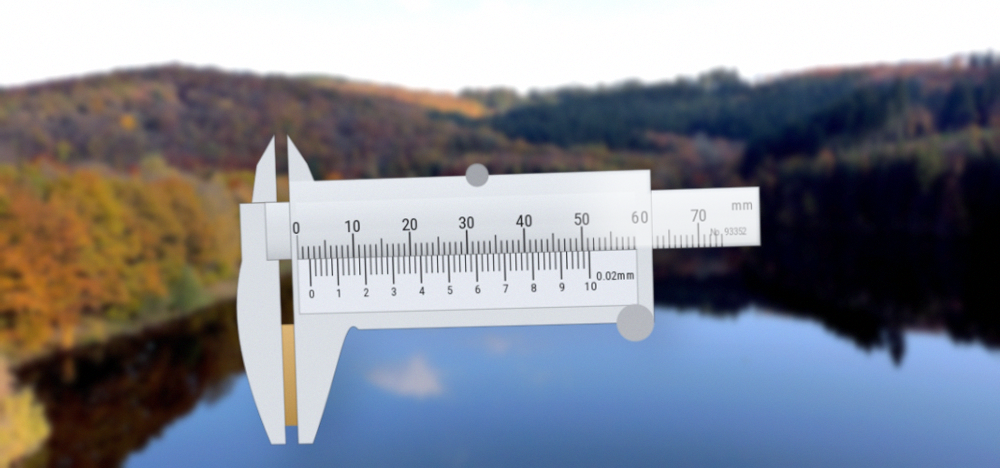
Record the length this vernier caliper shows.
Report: 2.2 mm
